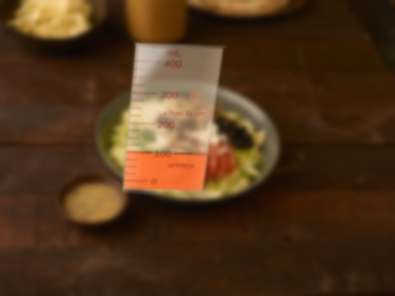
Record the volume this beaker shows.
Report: 100 mL
